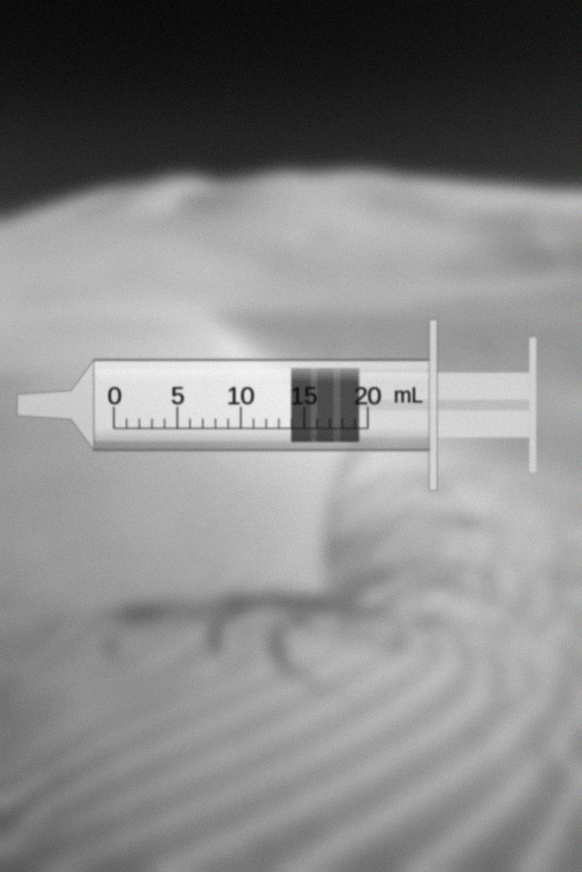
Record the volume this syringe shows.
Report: 14 mL
